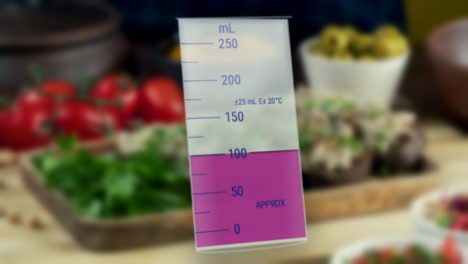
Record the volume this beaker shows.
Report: 100 mL
